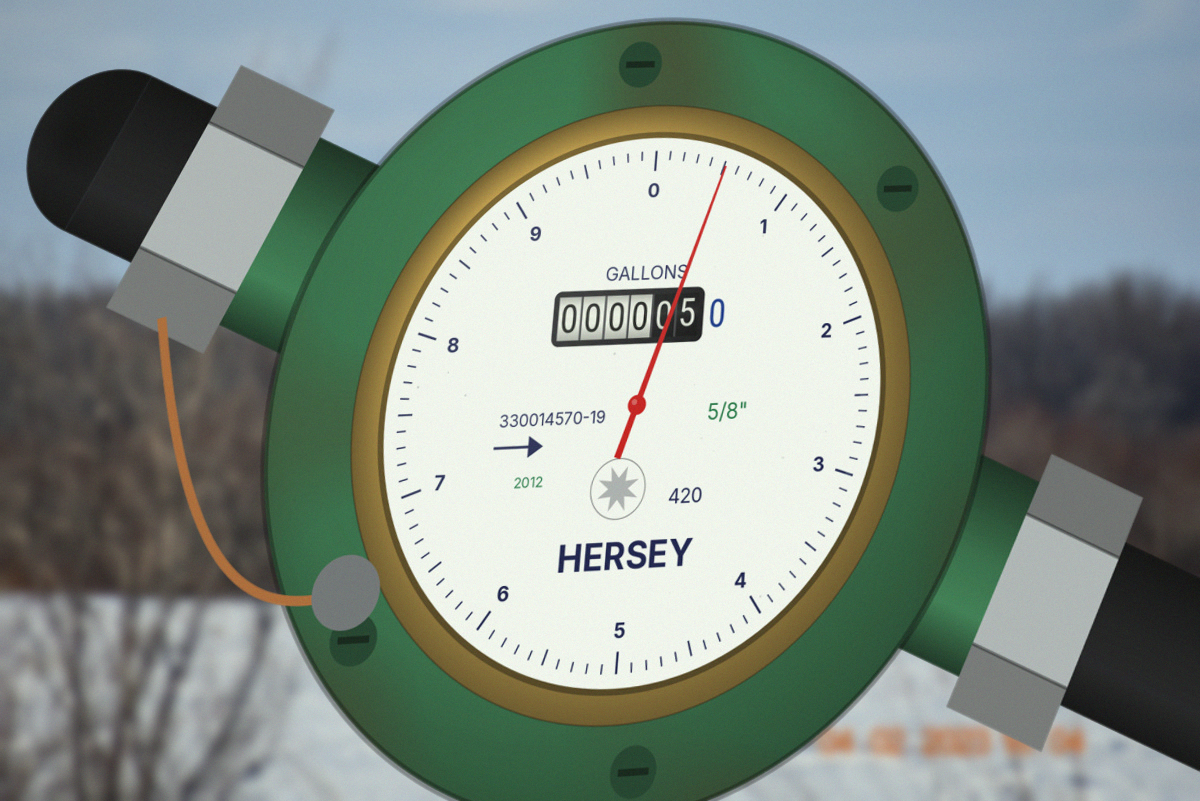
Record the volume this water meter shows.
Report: 50.5 gal
